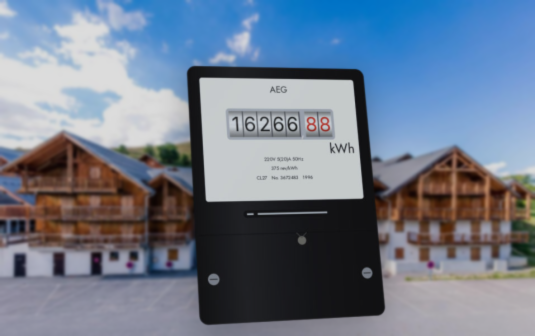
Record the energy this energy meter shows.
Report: 16266.88 kWh
